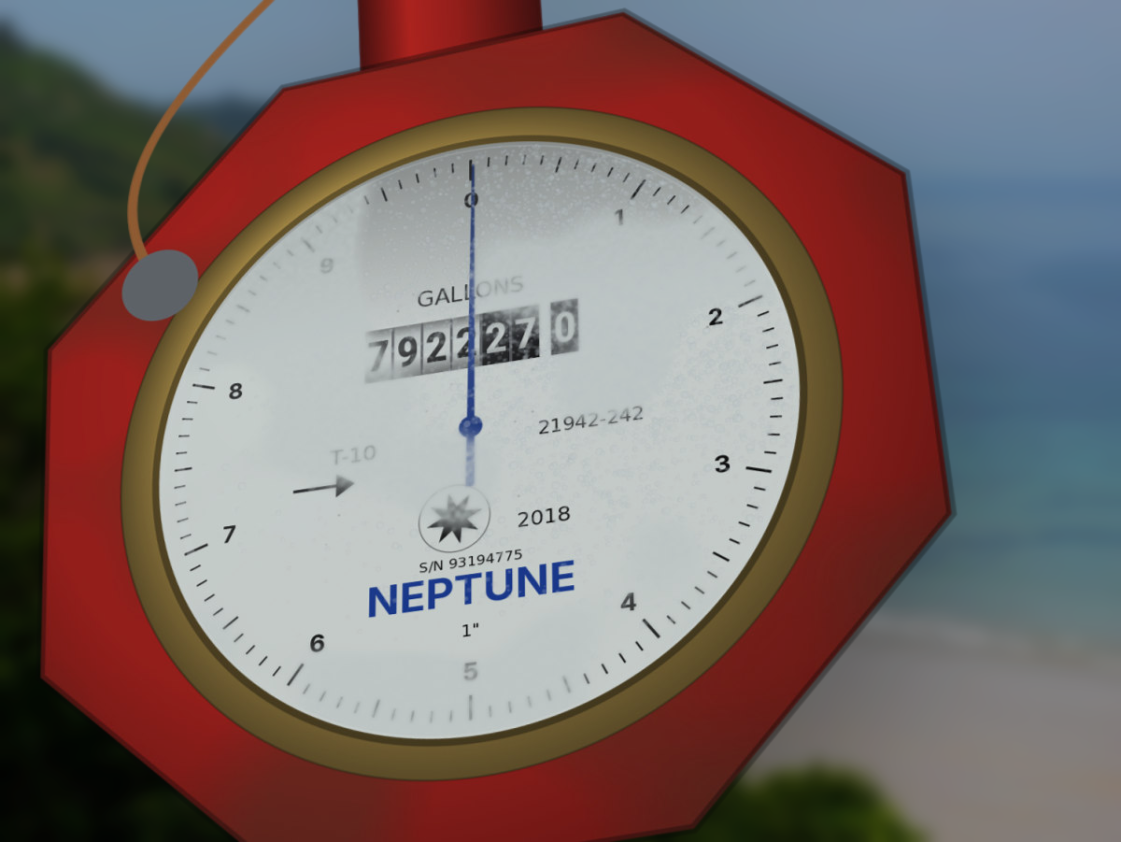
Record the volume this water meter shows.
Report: 7922270.0 gal
